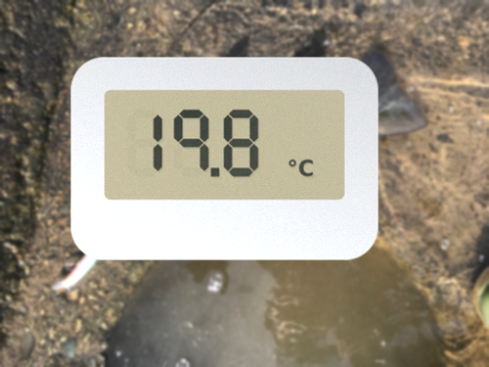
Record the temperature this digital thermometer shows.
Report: 19.8 °C
